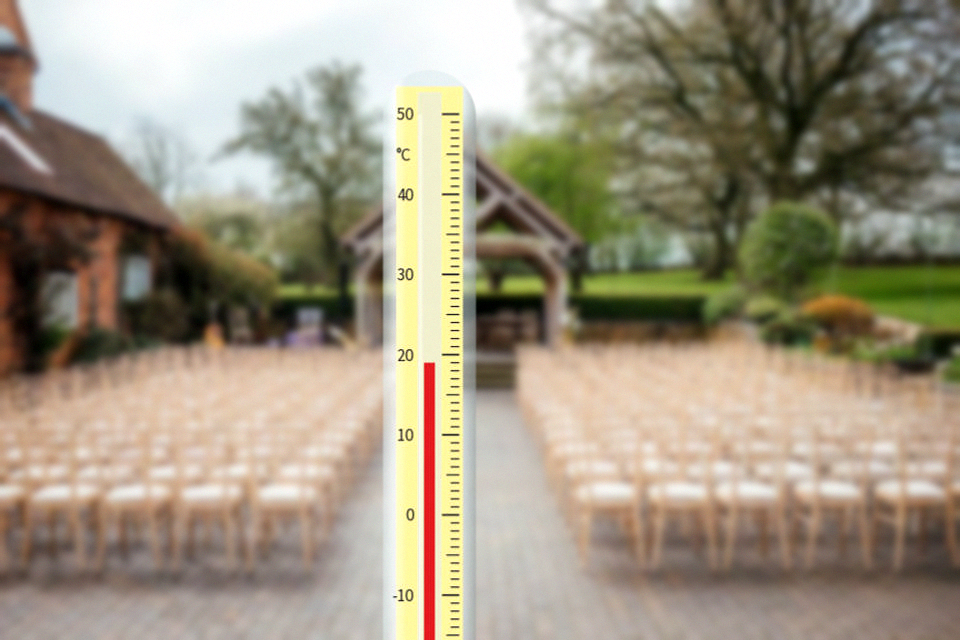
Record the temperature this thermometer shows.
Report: 19 °C
